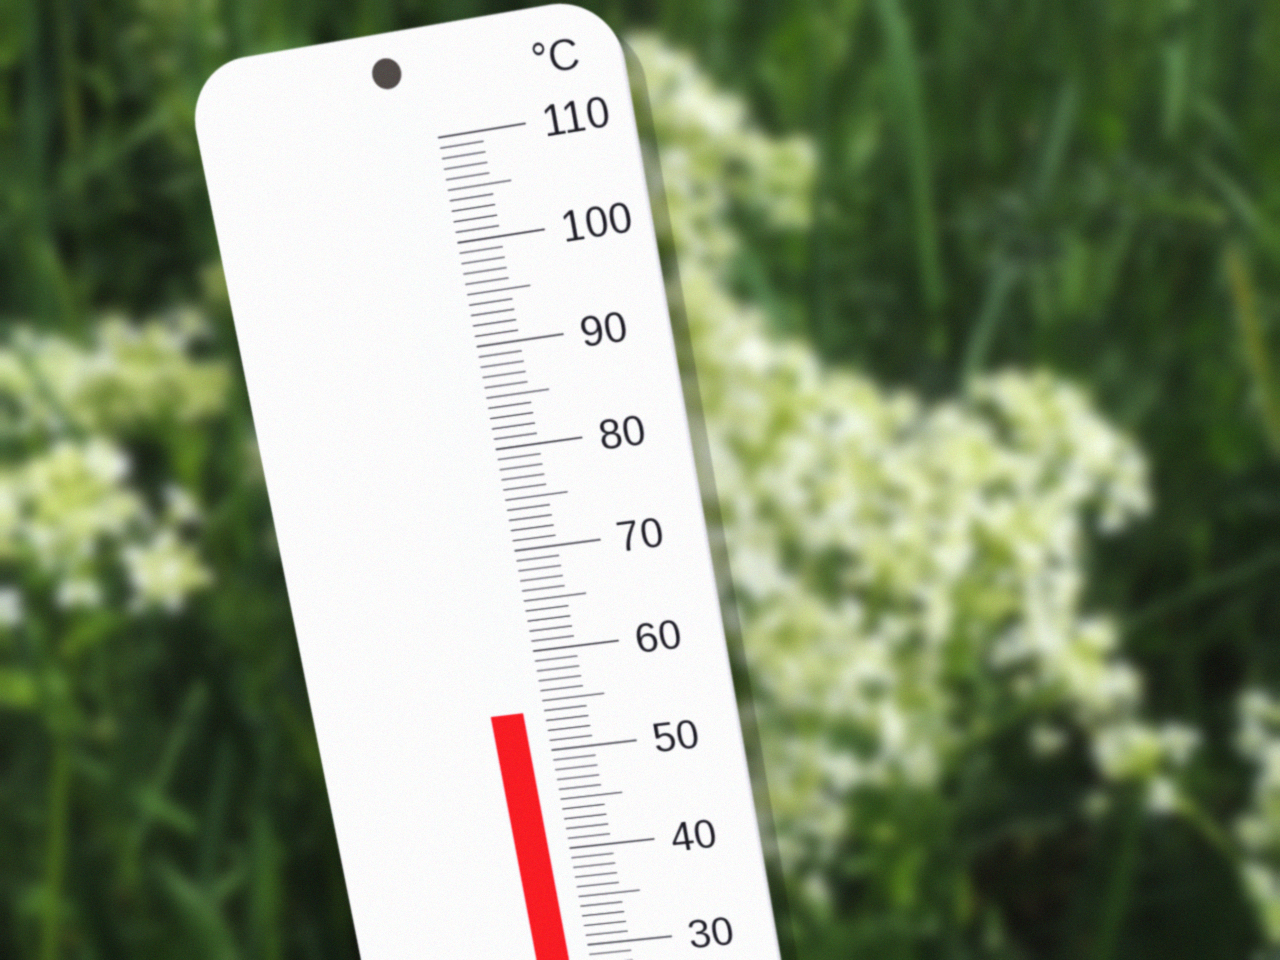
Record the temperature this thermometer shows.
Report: 54 °C
